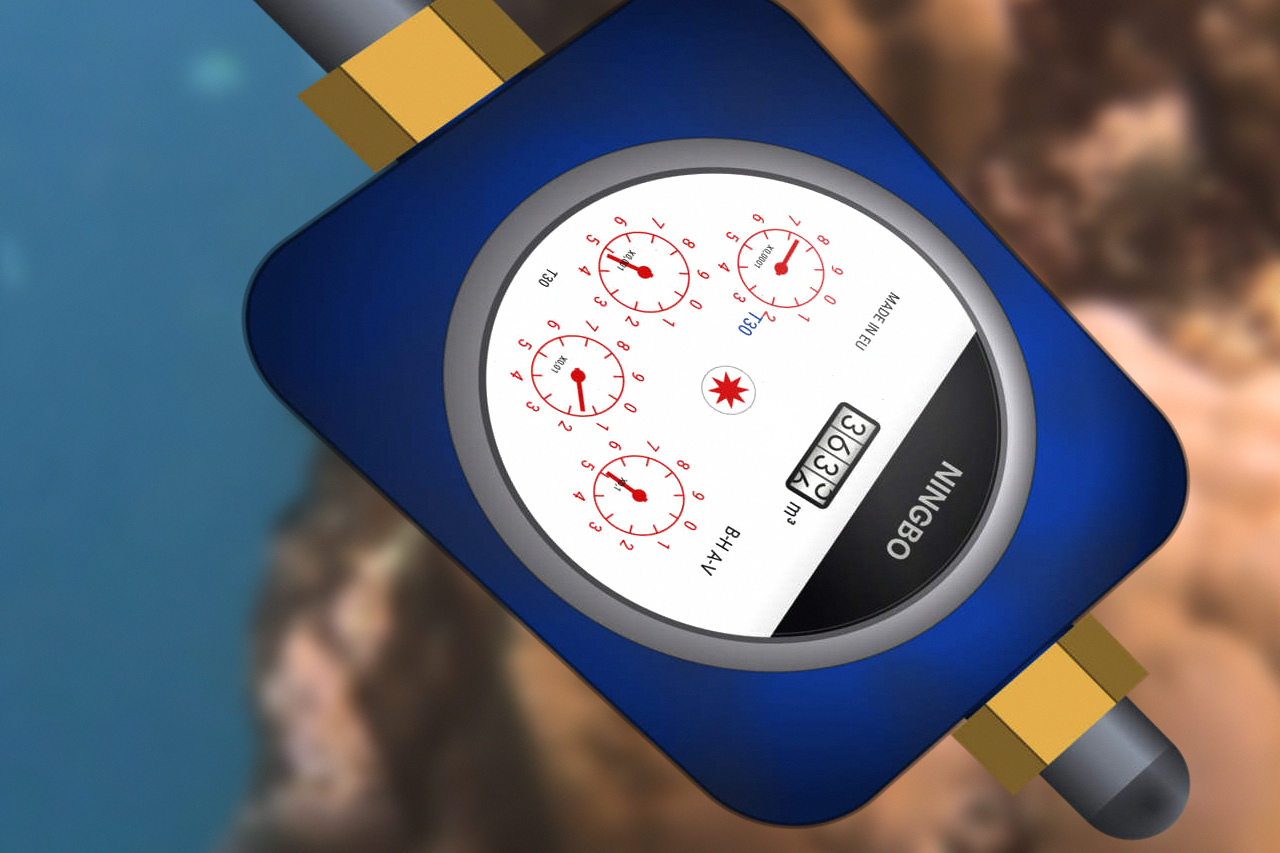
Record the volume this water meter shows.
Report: 3635.5147 m³
